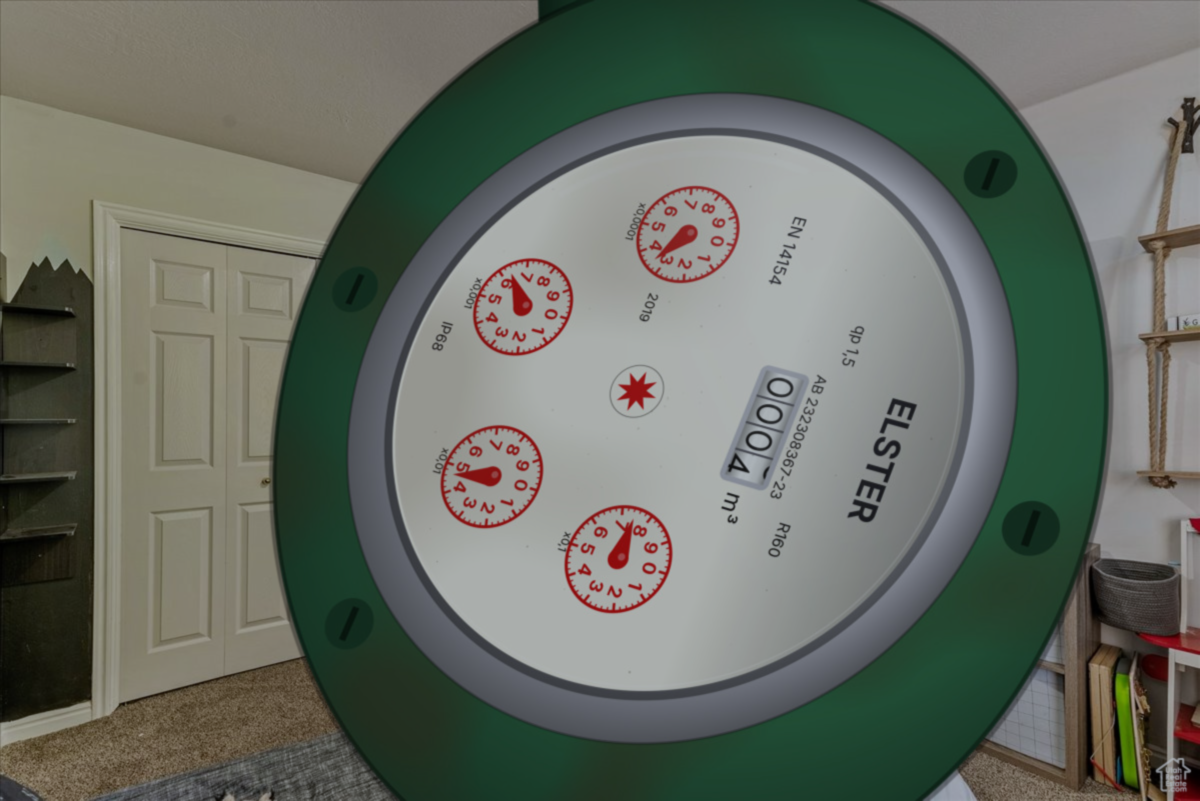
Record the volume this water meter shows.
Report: 3.7463 m³
